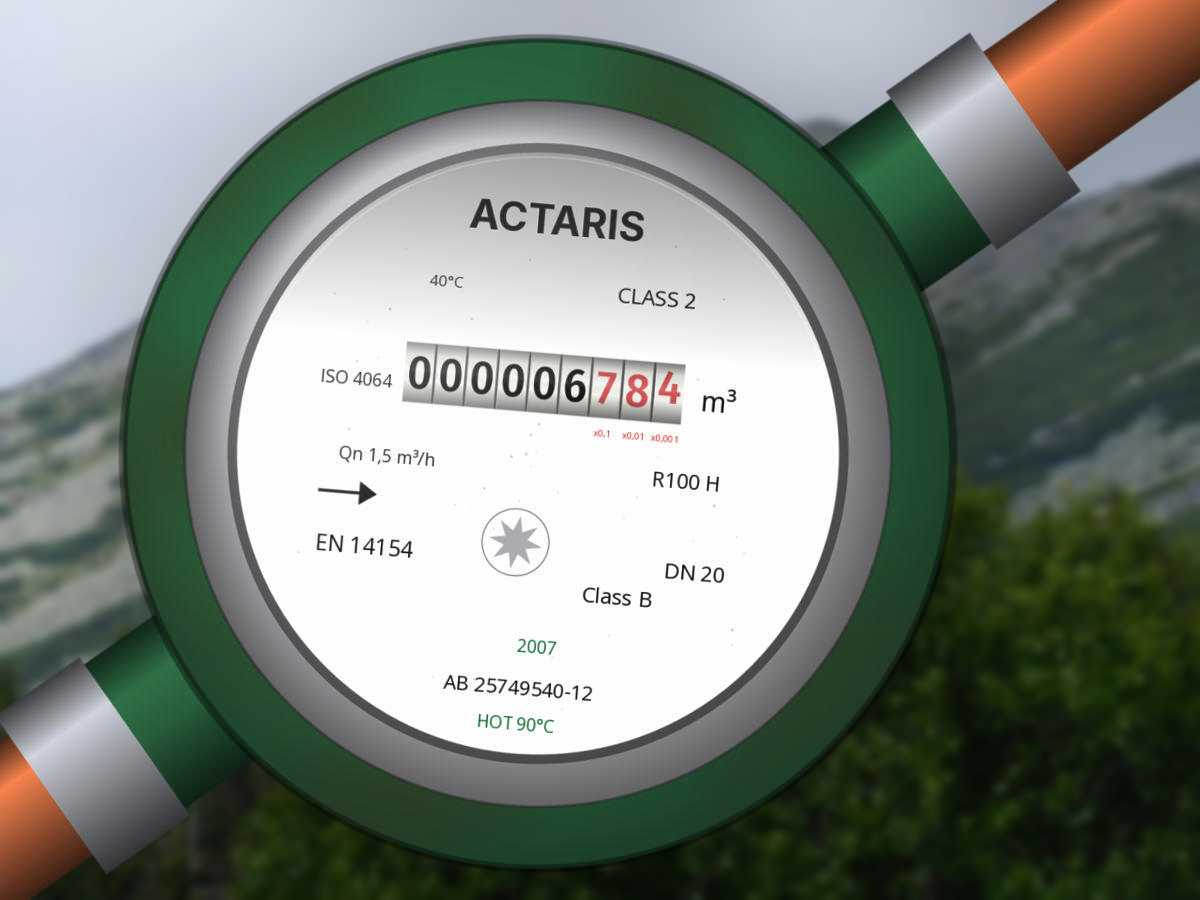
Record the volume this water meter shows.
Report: 6.784 m³
